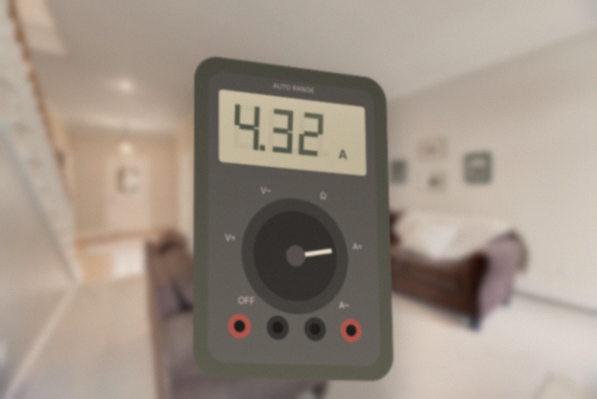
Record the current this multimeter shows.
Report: 4.32 A
